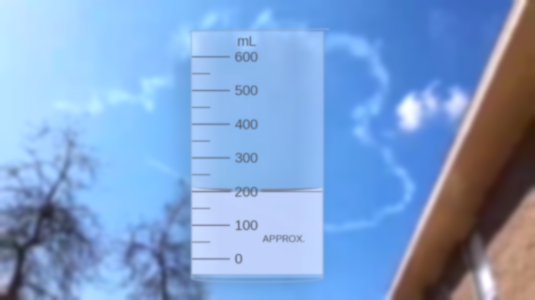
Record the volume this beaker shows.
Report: 200 mL
